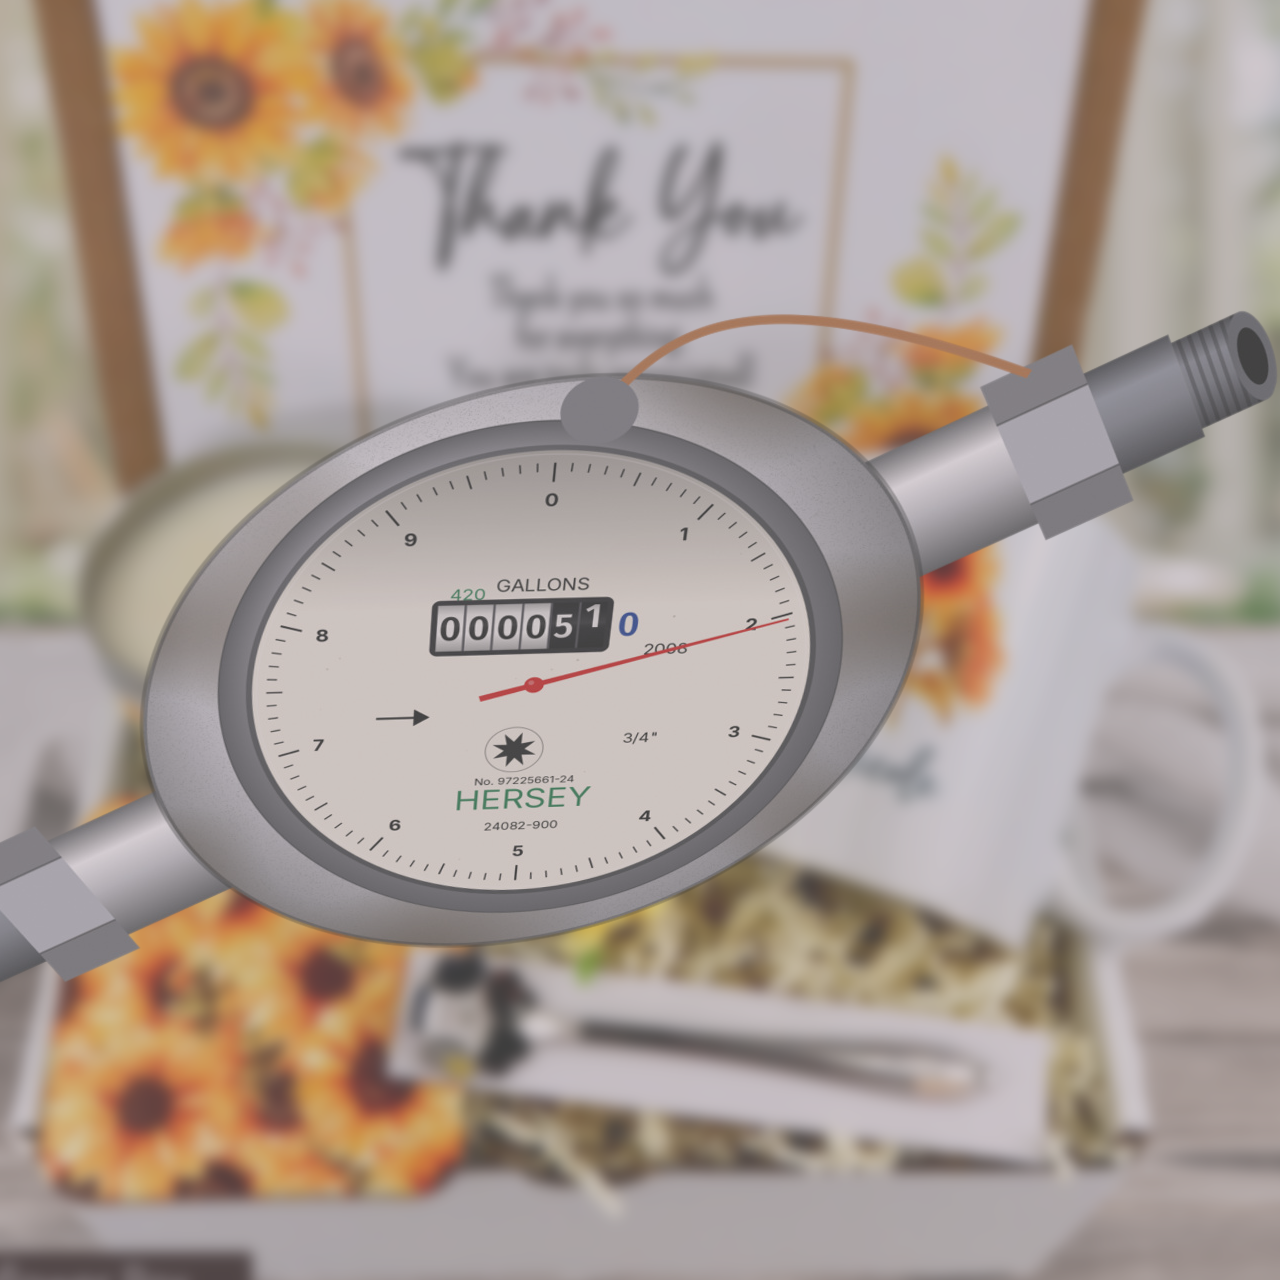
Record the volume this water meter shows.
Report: 512.0 gal
